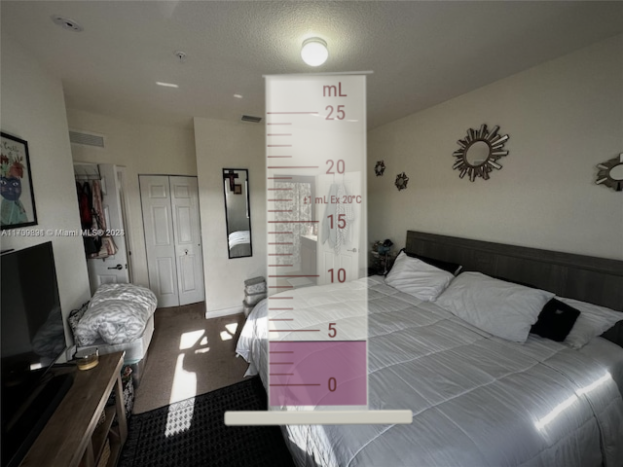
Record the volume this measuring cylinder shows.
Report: 4 mL
